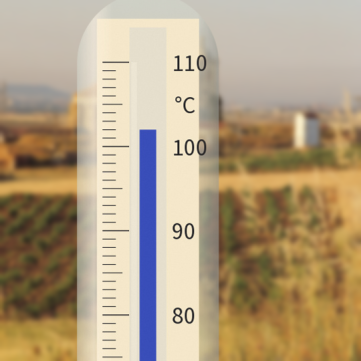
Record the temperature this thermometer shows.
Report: 102 °C
